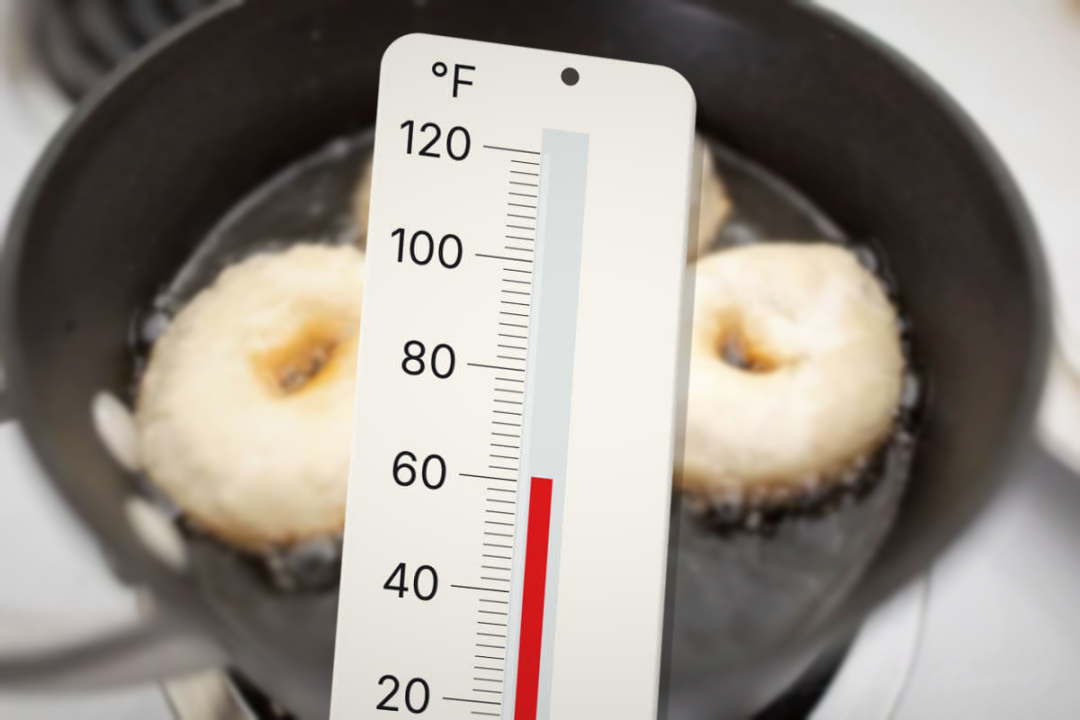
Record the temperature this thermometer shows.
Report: 61 °F
